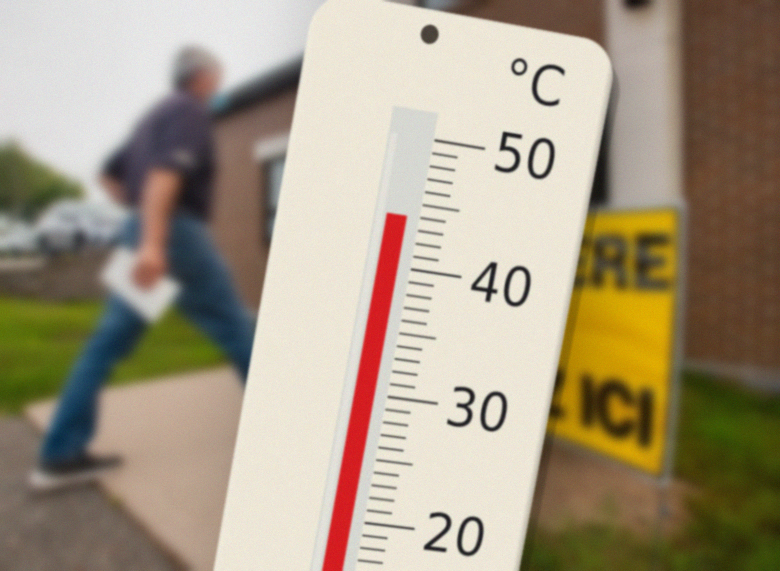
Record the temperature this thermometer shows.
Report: 44 °C
